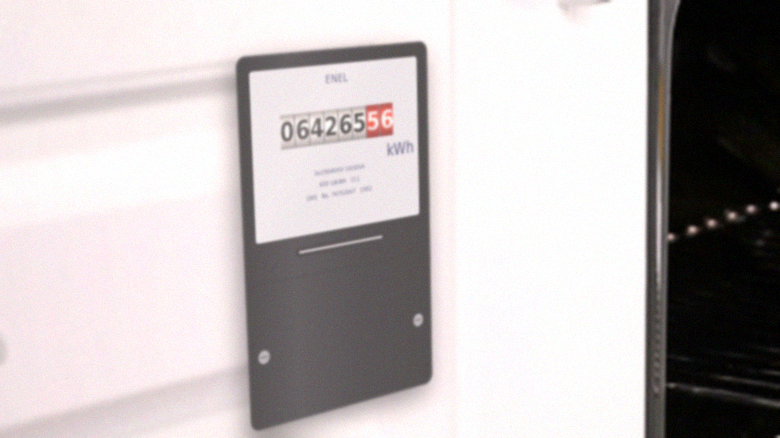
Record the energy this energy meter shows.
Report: 64265.56 kWh
